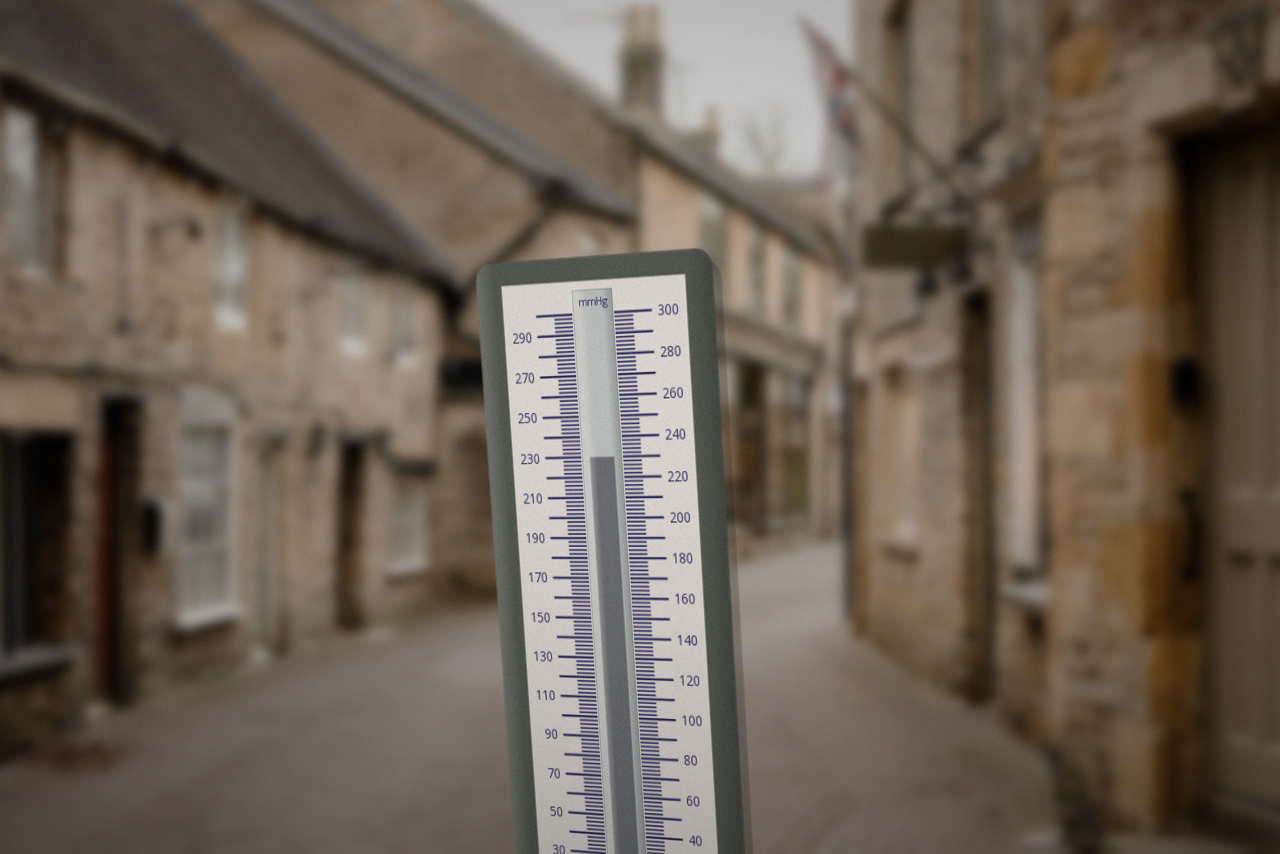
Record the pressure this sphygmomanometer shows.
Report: 230 mmHg
